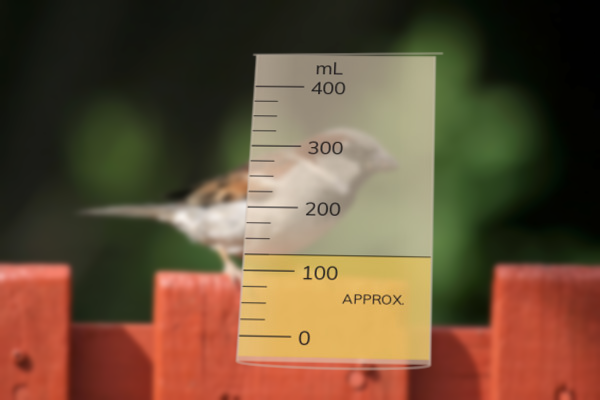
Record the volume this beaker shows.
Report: 125 mL
